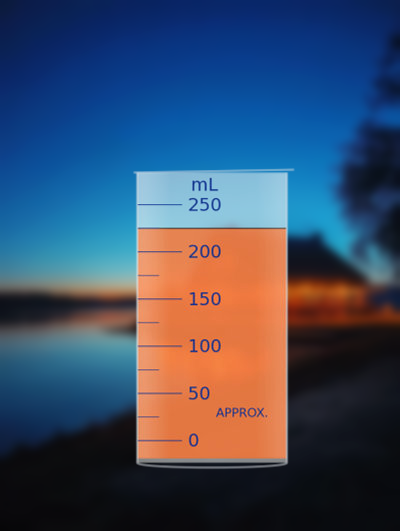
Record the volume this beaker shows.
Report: 225 mL
